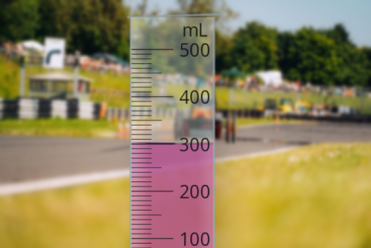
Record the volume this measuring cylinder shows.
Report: 300 mL
